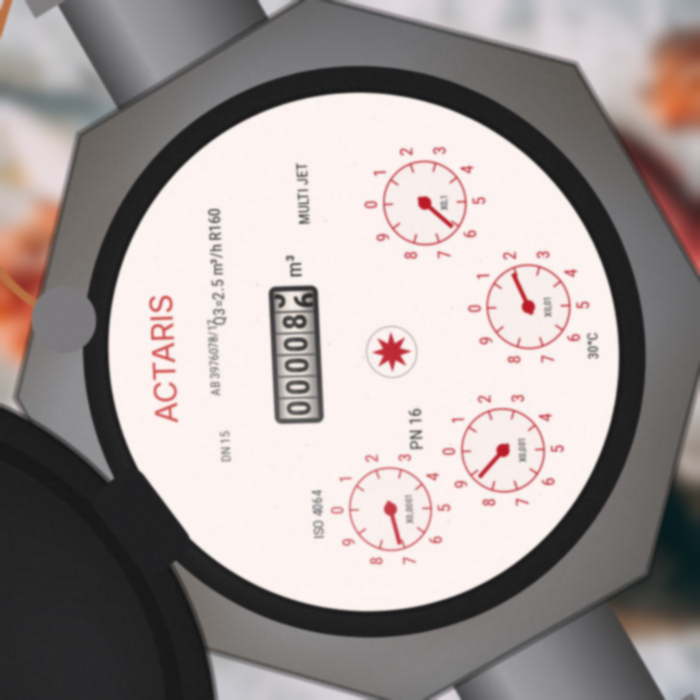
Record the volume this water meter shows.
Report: 85.6187 m³
